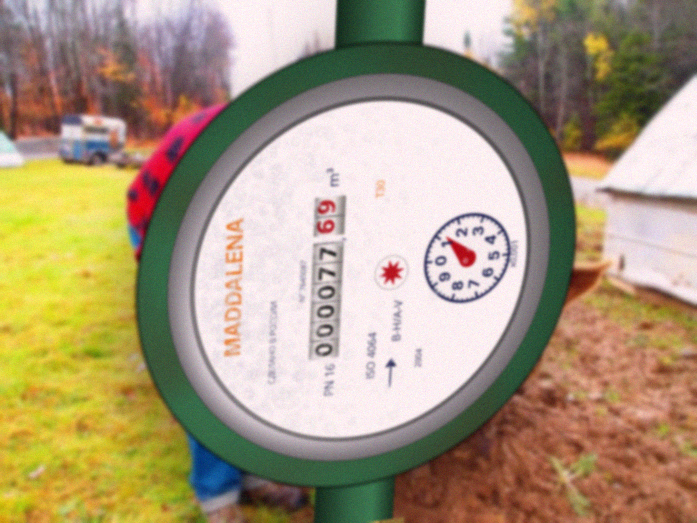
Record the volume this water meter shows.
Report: 77.691 m³
